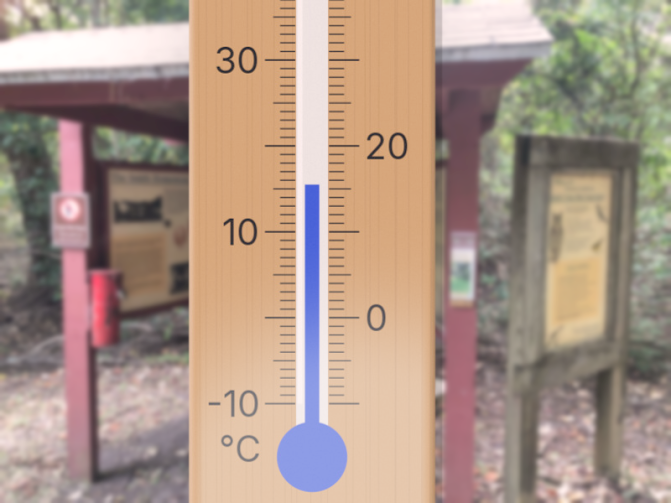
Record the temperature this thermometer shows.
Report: 15.5 °C
